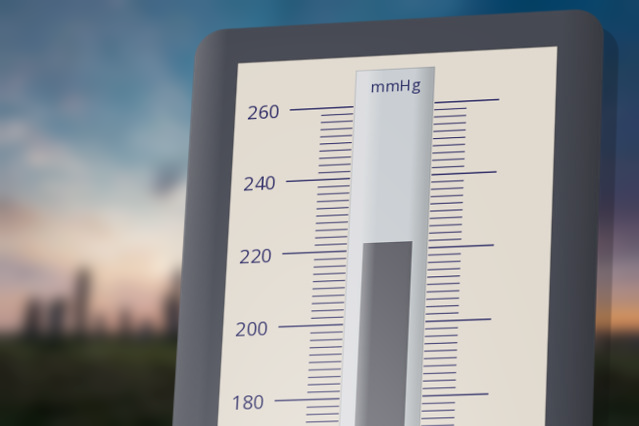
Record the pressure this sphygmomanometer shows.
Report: 222 mmHg
